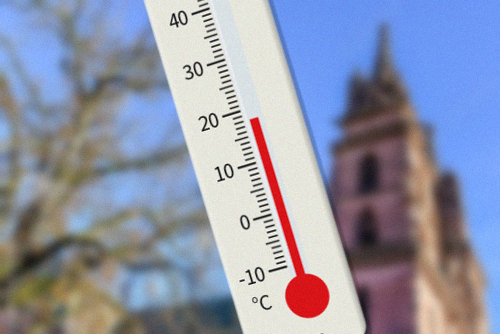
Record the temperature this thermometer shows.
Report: 18 °C
